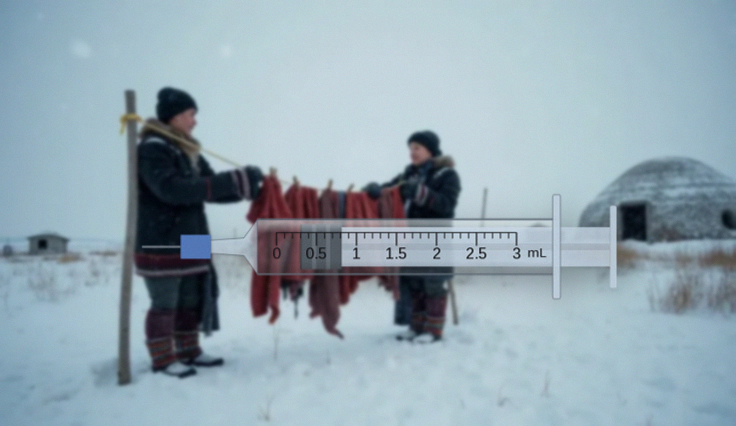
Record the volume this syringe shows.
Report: 0.3 mL
